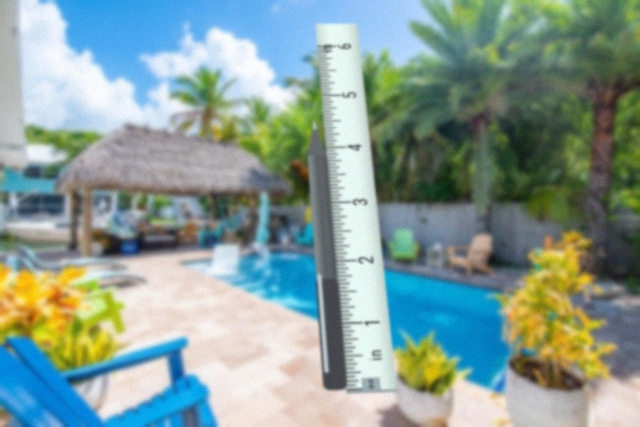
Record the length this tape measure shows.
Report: 4.5 in
